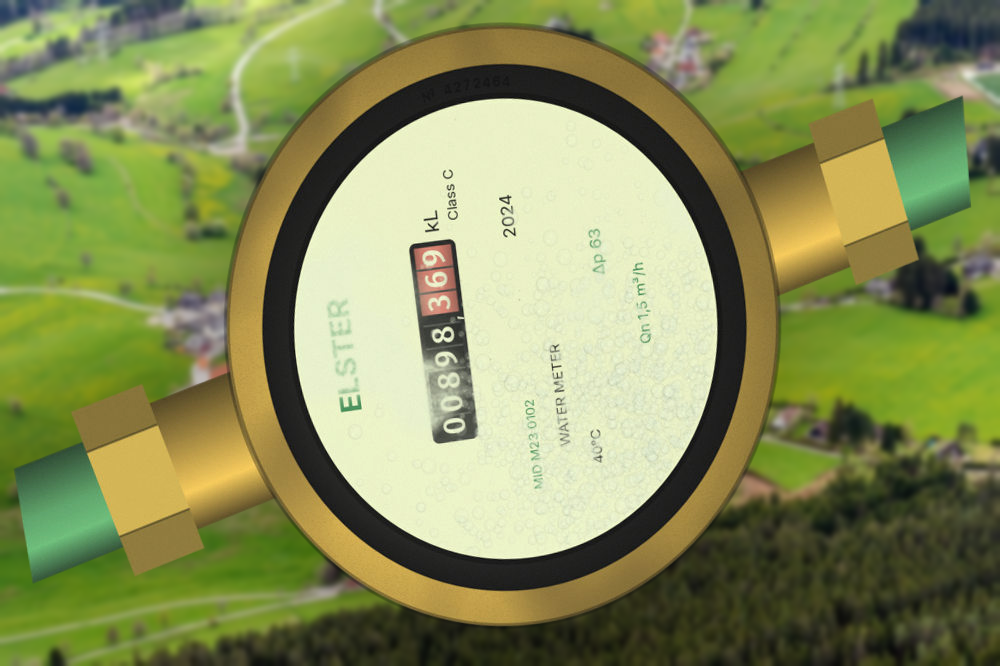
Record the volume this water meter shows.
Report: 898.369 kL
